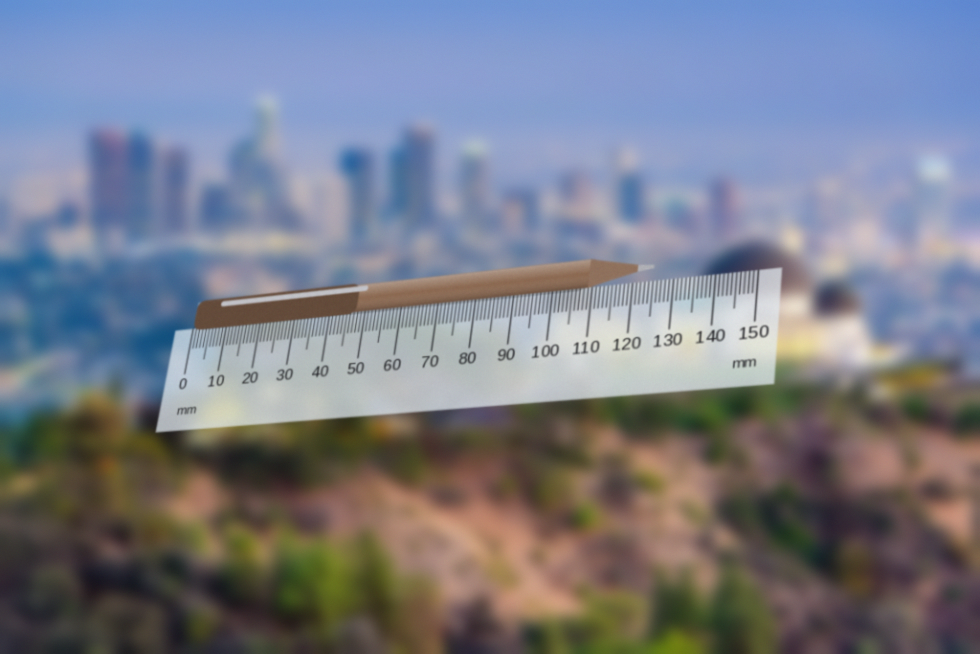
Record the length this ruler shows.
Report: 125 mm
